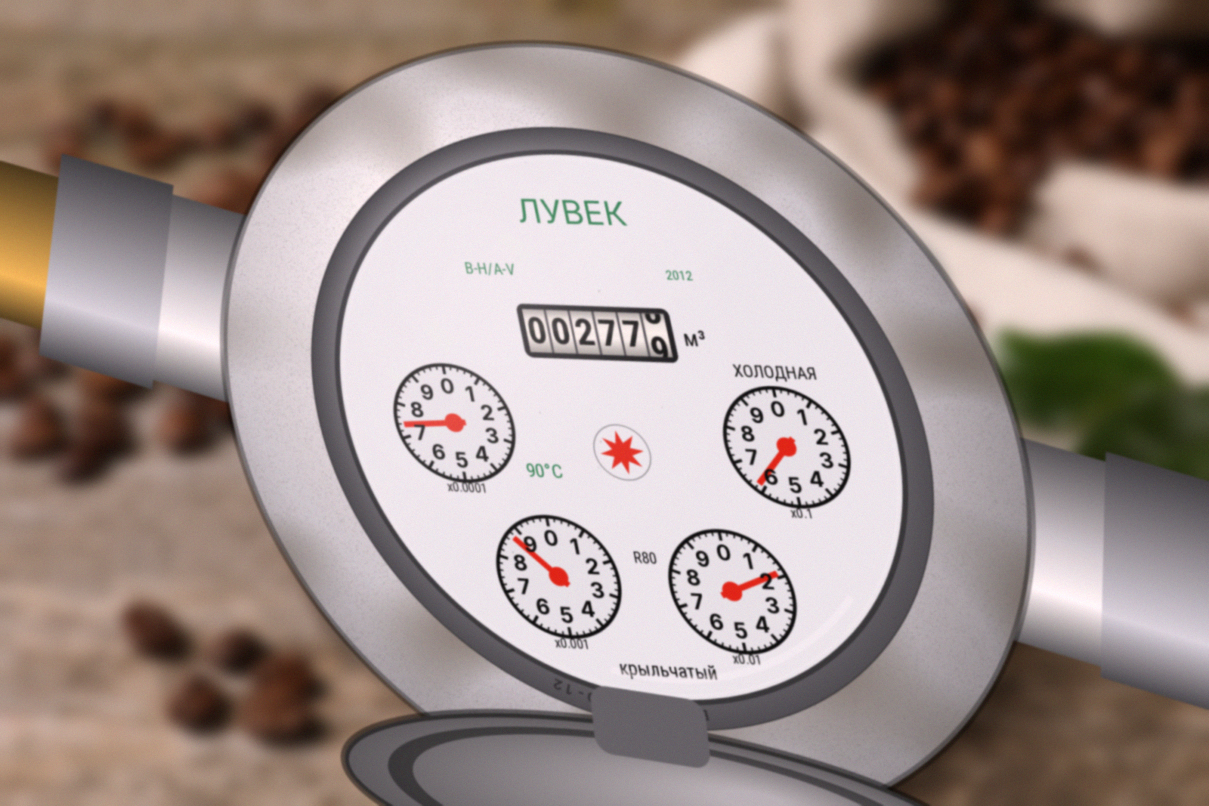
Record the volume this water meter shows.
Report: 2778.6187 m³
